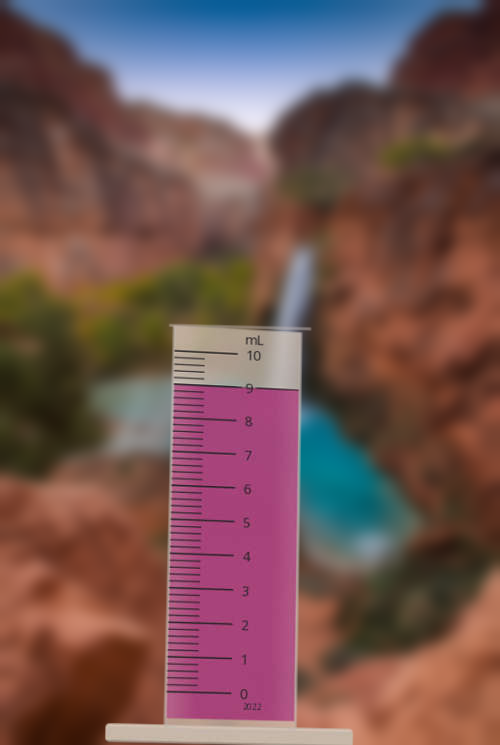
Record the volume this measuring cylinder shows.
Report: 9 mL
